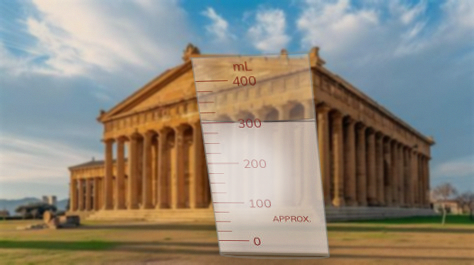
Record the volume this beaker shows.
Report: 300 mL
